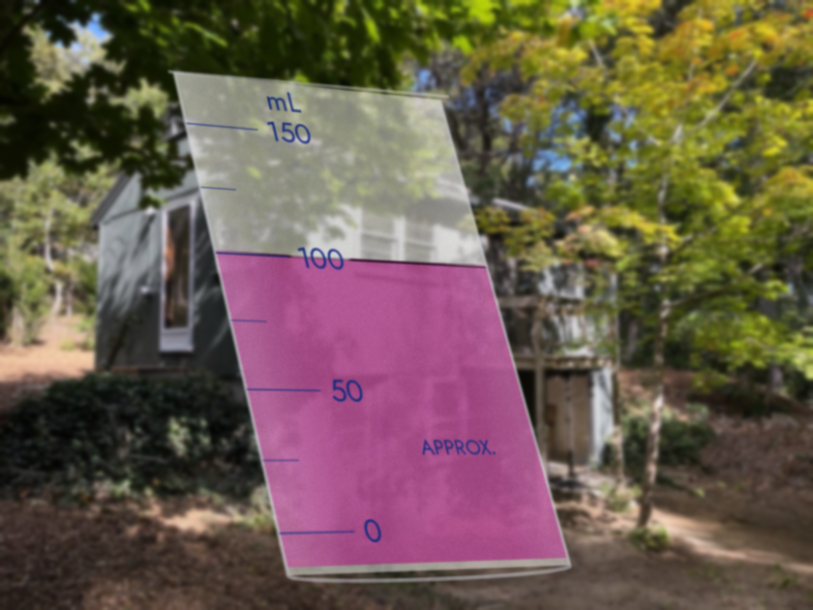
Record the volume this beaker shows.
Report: 100 mL
